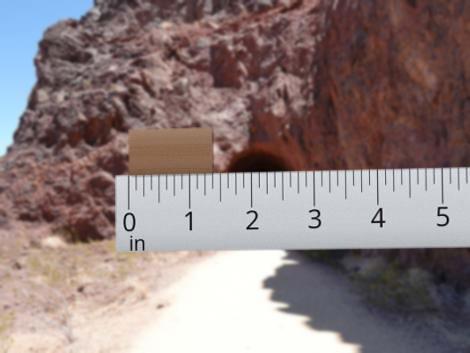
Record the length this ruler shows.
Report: 1.375 in
